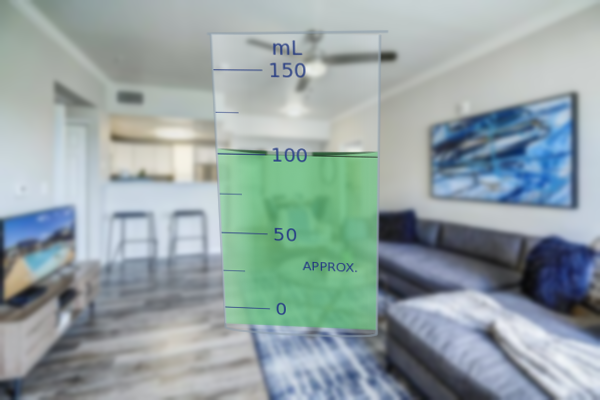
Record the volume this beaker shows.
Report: 100 mL
